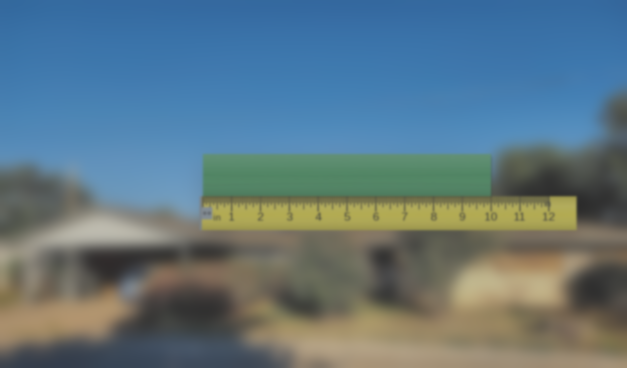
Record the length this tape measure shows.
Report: 10 in
